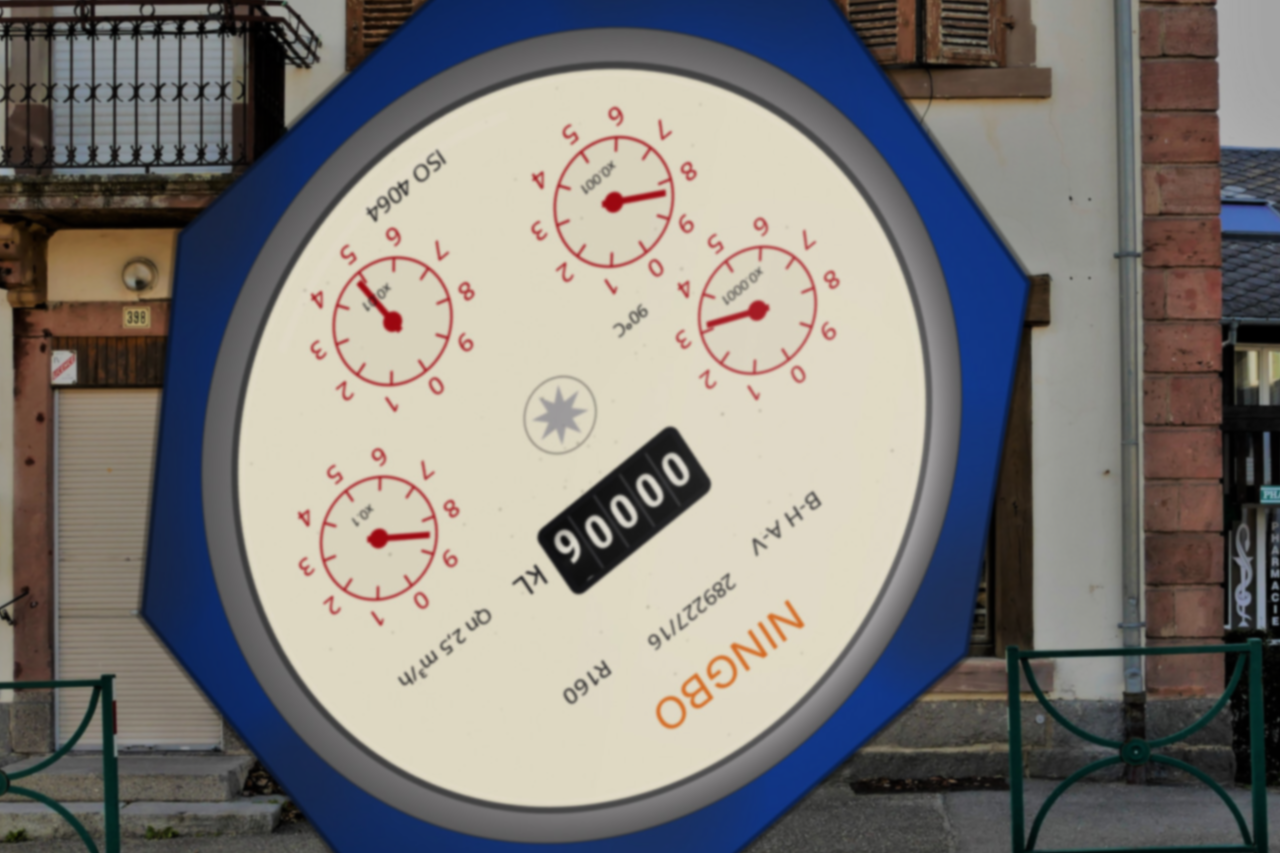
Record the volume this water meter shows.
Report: 5.8483 kL
